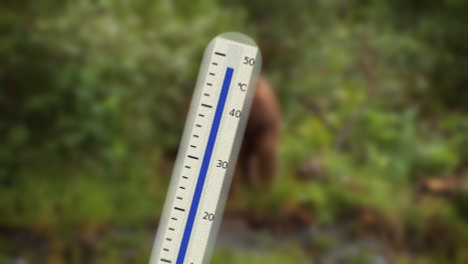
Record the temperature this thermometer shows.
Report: 48 °C
